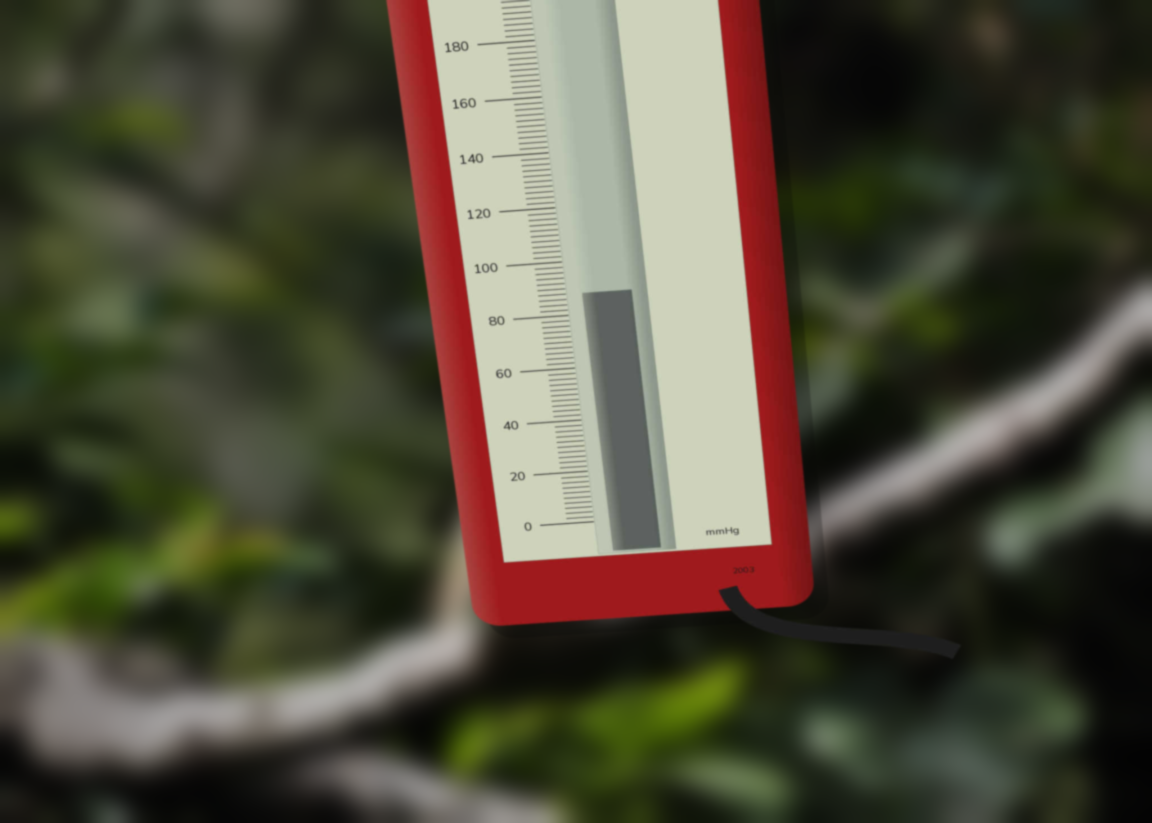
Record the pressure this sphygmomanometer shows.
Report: 88 mmHg
